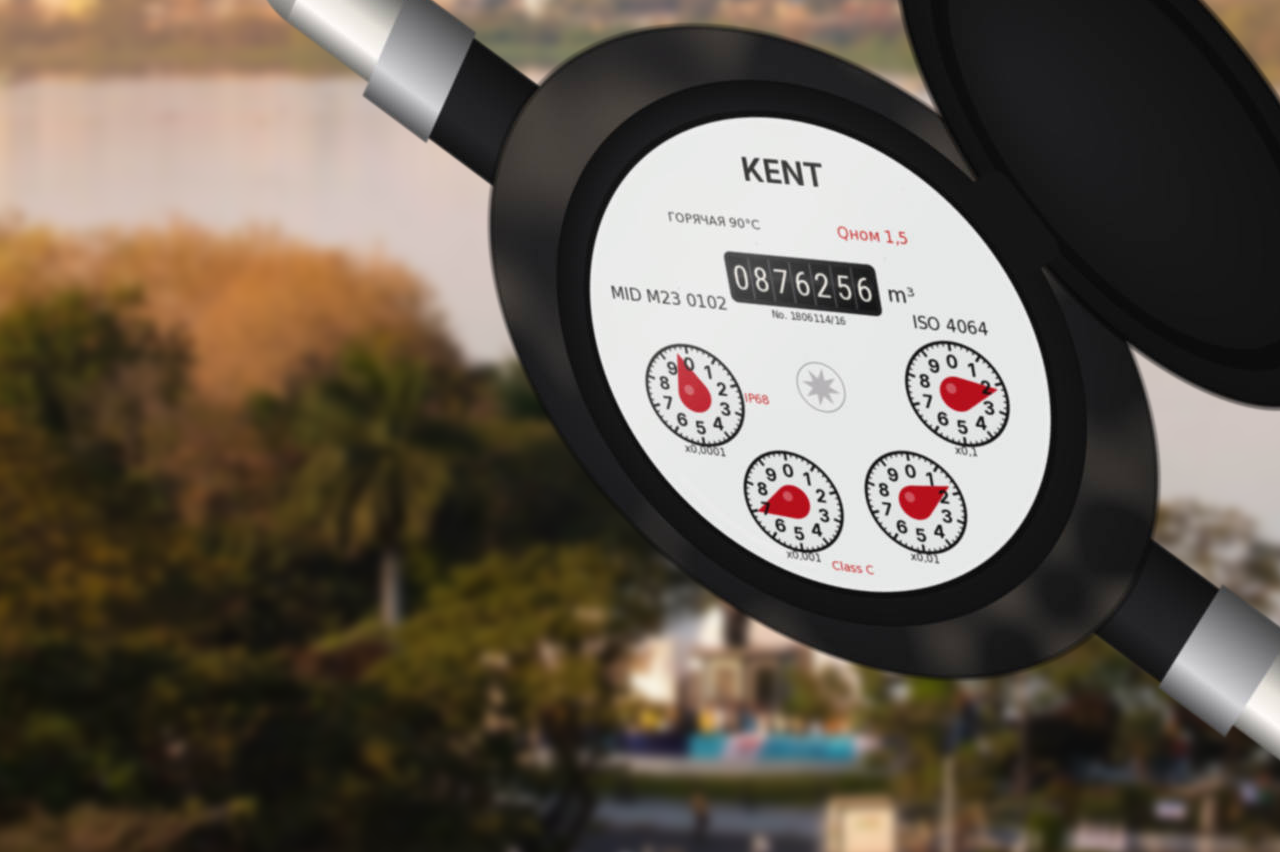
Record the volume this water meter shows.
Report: 876256.2169 m³
